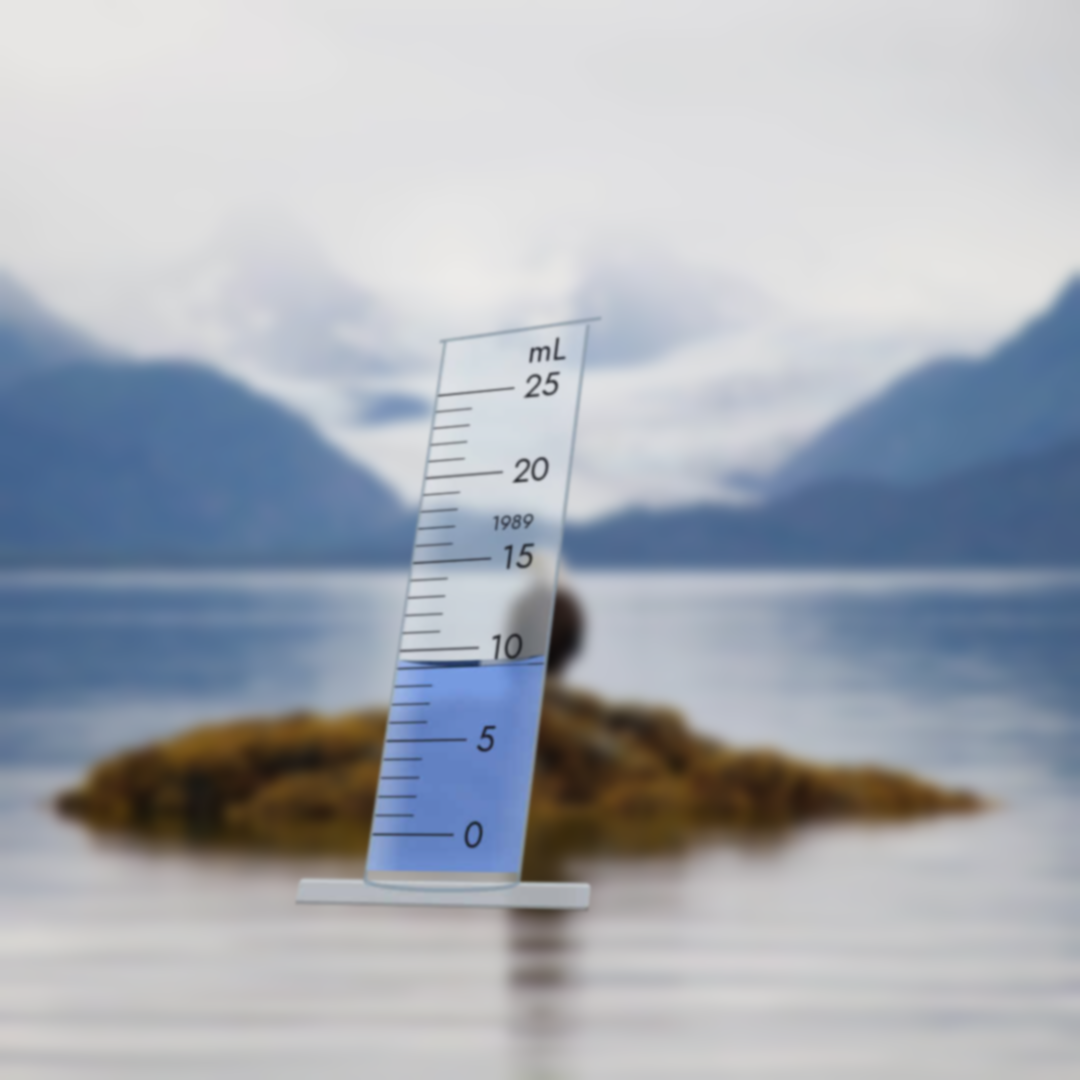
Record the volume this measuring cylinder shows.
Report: 9 mL
